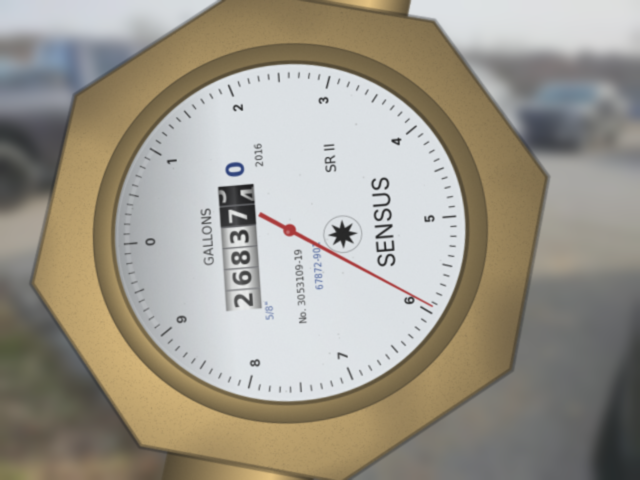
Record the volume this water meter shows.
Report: 2683735.9 gal
